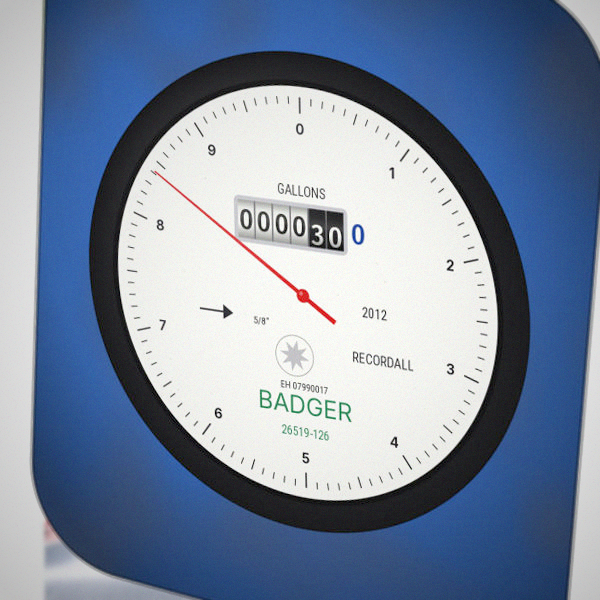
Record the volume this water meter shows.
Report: 298.4 gal
